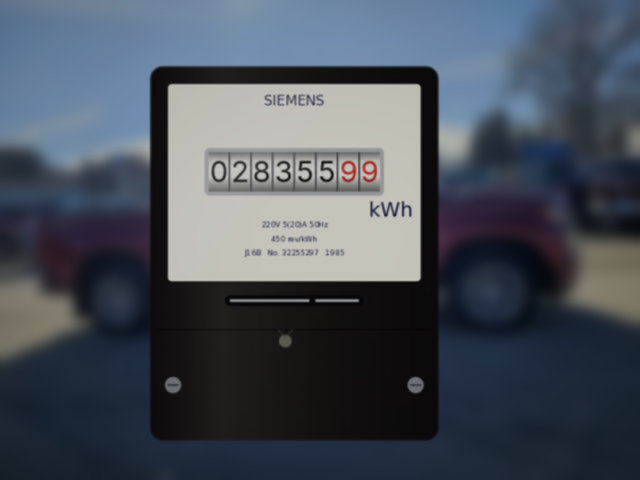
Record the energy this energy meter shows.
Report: 28355.99 kWh
